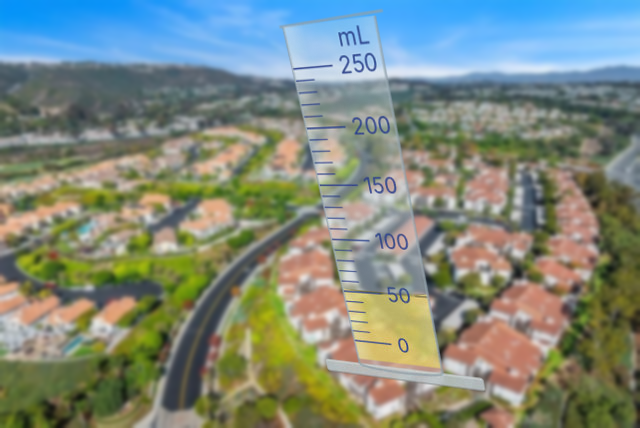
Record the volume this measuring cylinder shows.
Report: 50 mL
